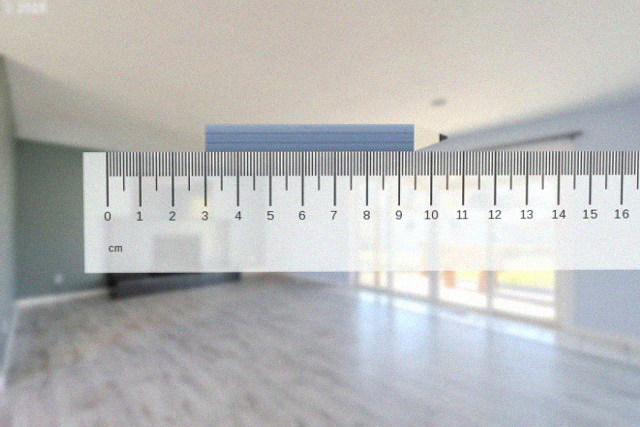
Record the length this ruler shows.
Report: 7.5 cm
